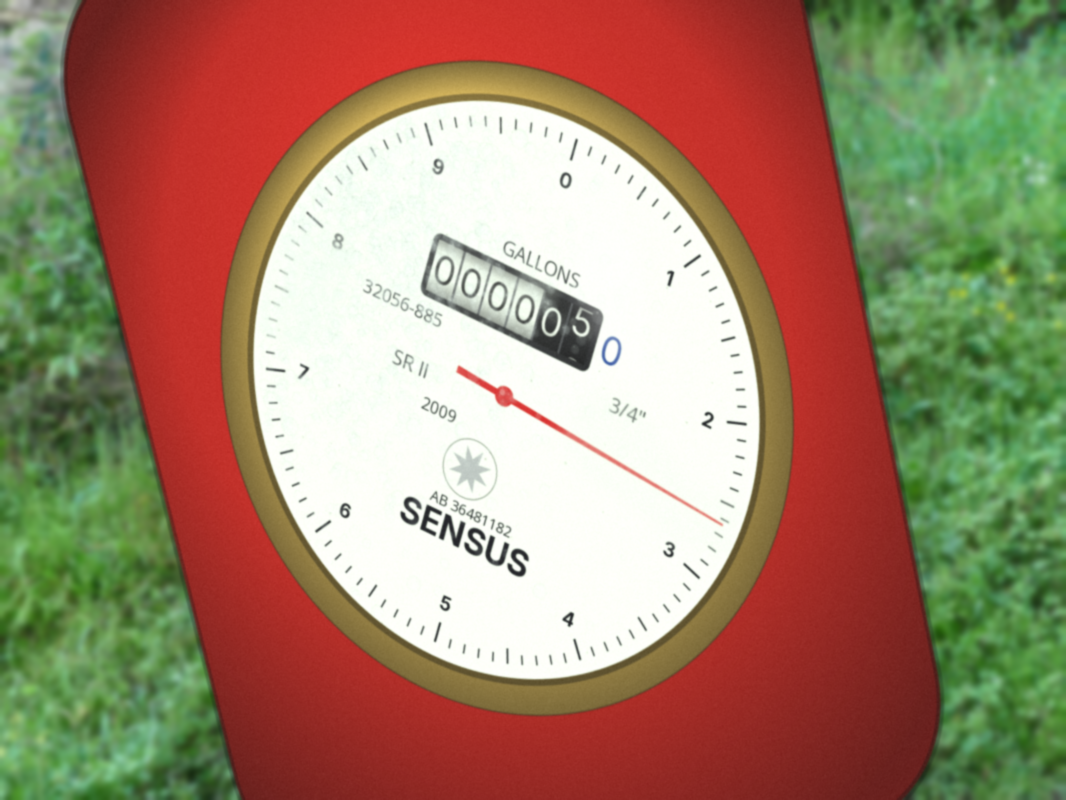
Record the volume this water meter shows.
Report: 52.6 gal
